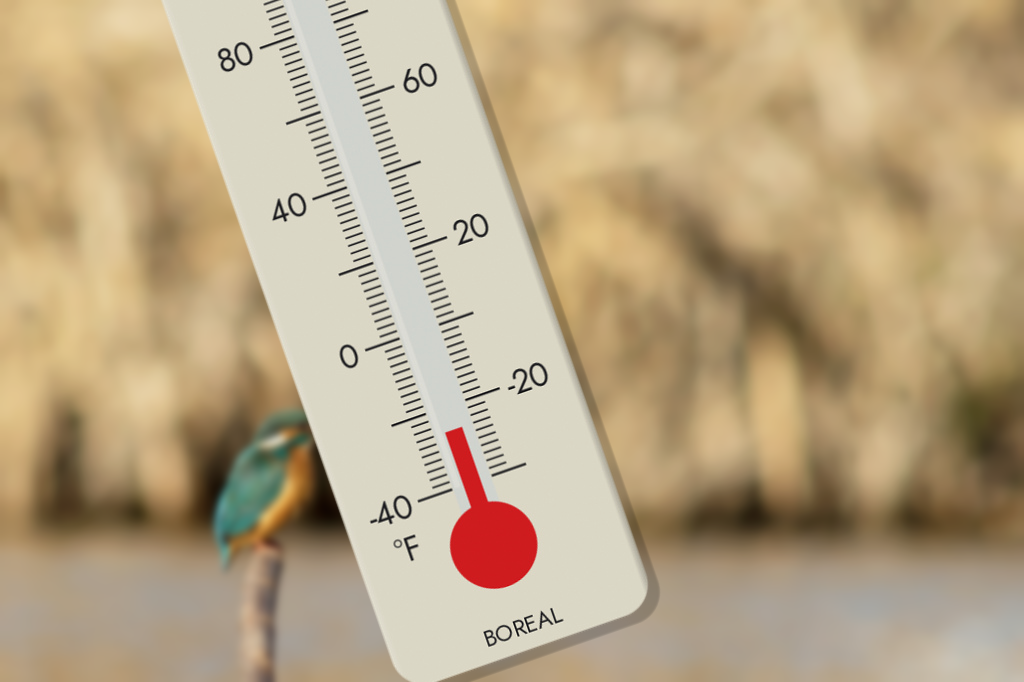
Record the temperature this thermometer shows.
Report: -26 °F
